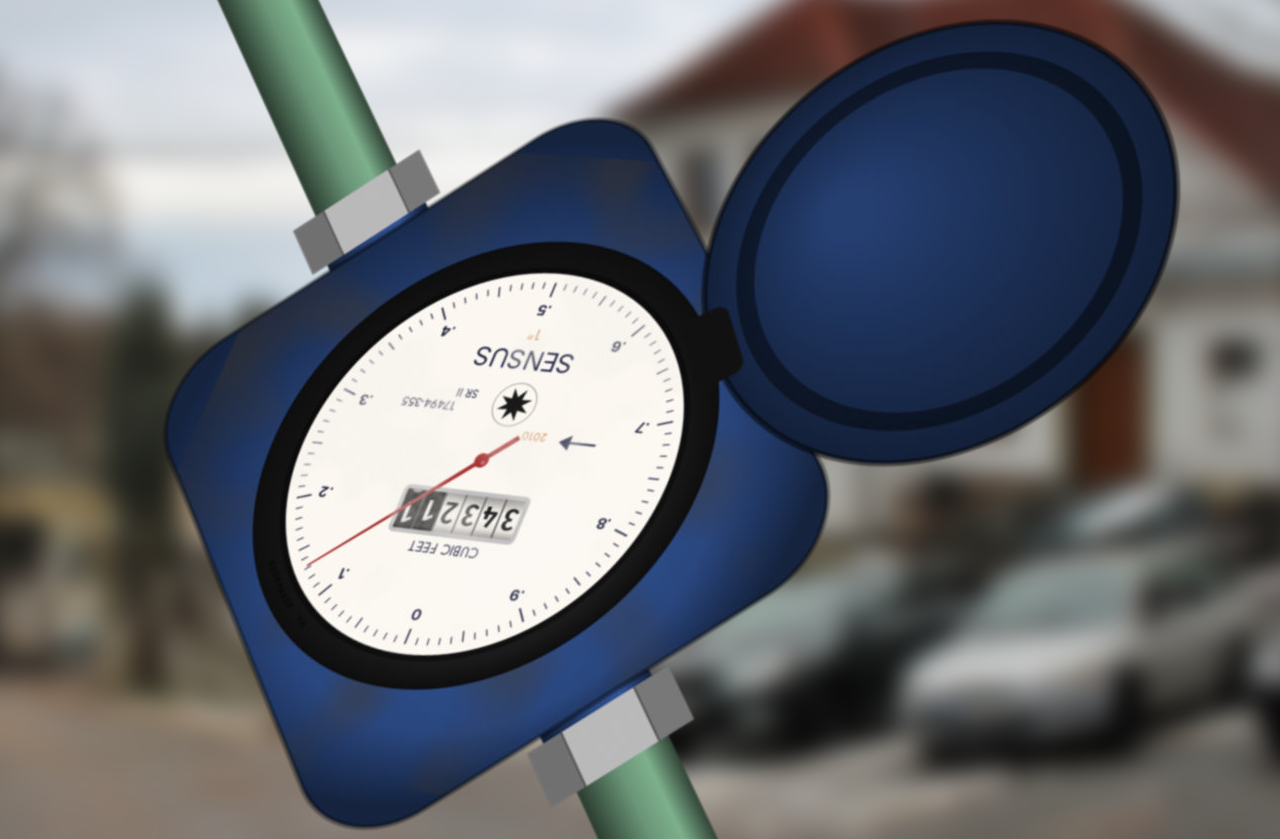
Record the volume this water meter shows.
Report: 343211.13 ft³
